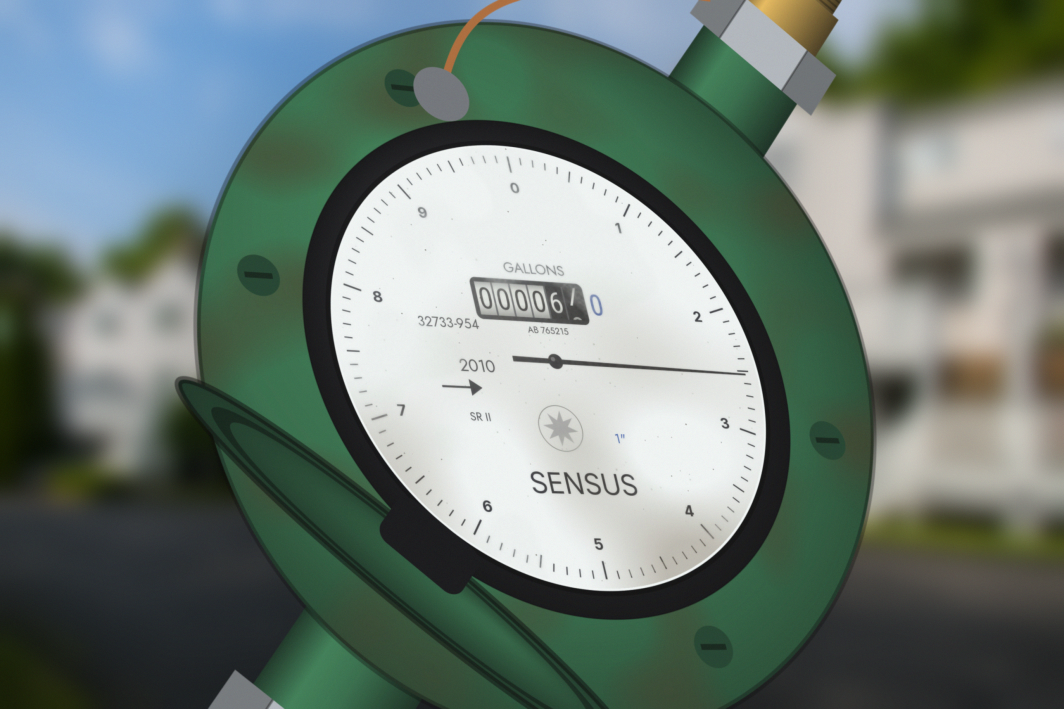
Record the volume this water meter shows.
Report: 672.5 gal
